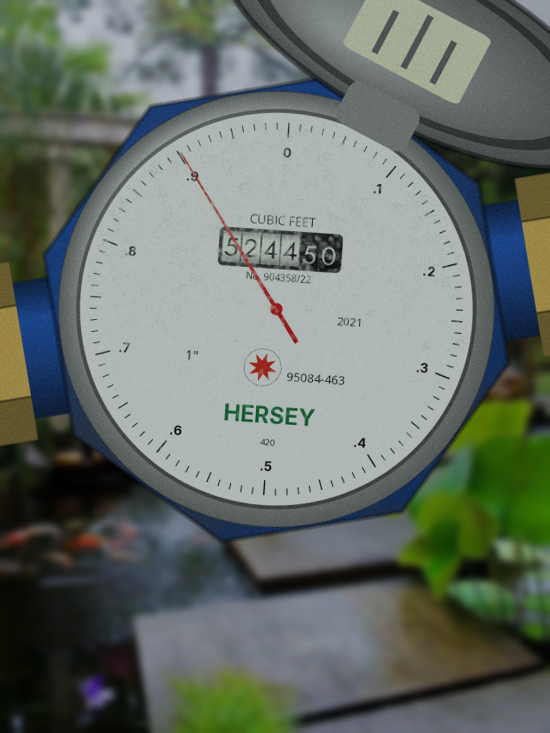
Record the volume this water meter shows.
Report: 524449.90 ft³
